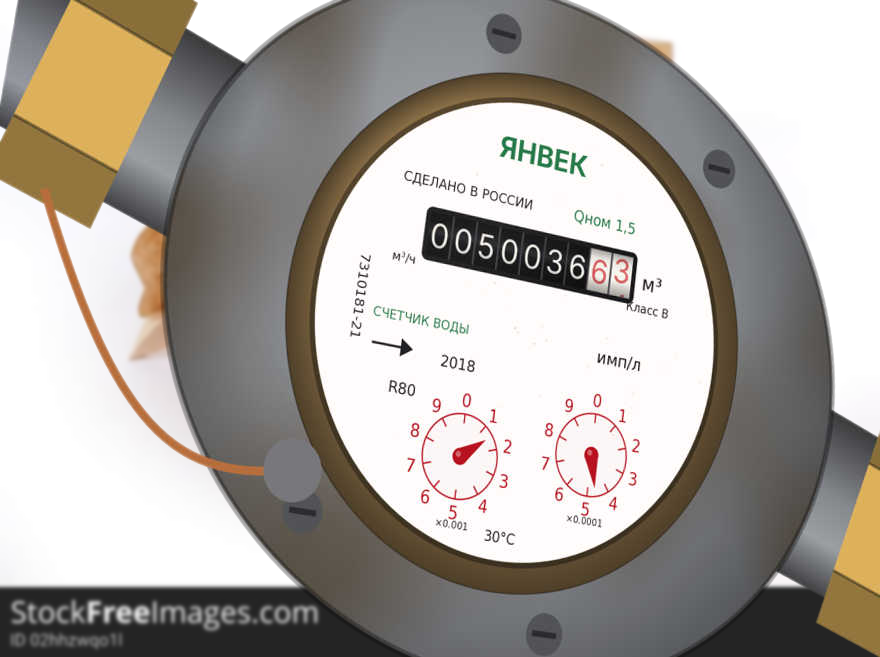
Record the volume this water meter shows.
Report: 50036.6314 m³
